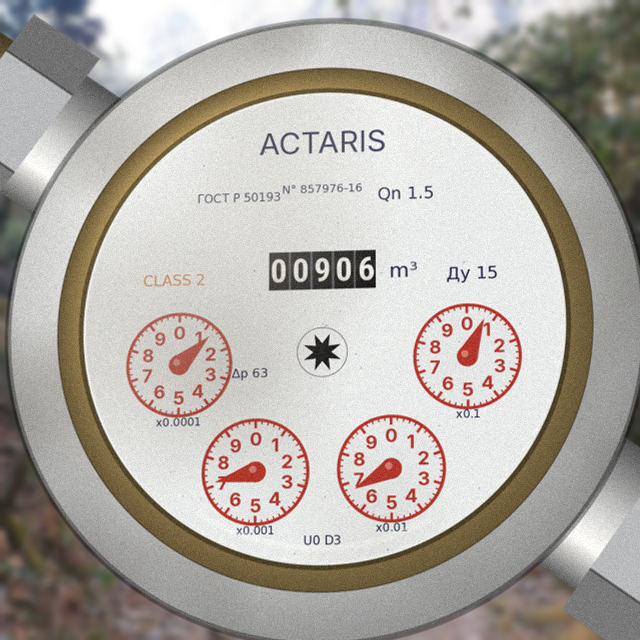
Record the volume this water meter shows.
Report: 906.0671 m³
